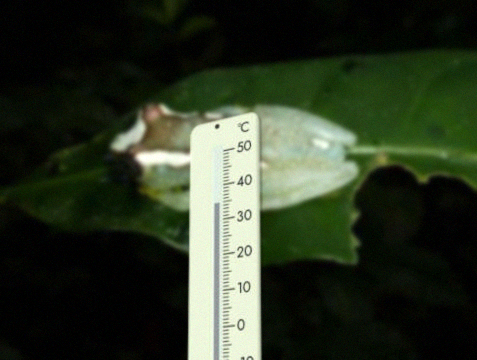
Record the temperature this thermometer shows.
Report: 35 °C
